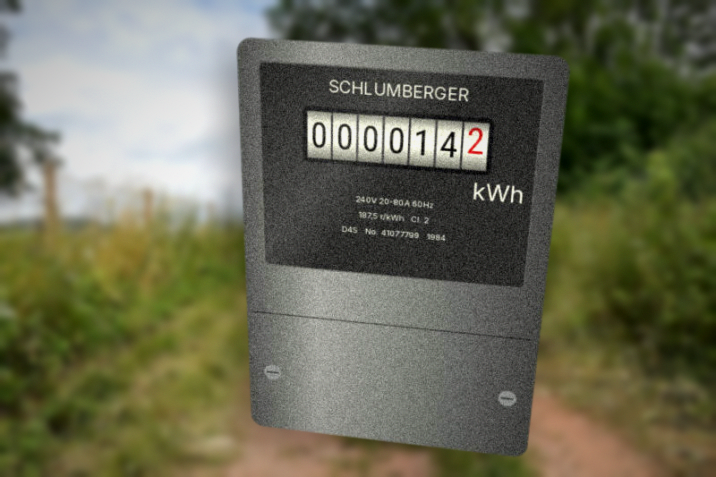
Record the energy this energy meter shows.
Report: 14.2 kWh
